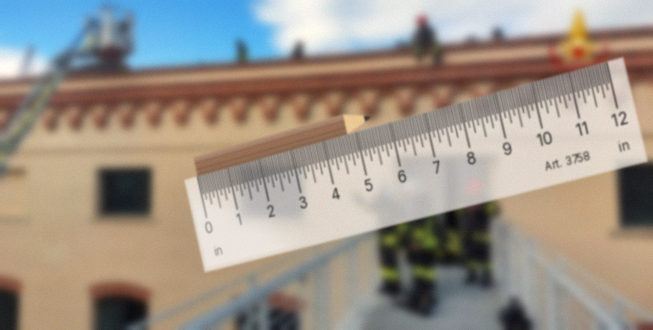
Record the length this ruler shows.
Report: 5.5 in
